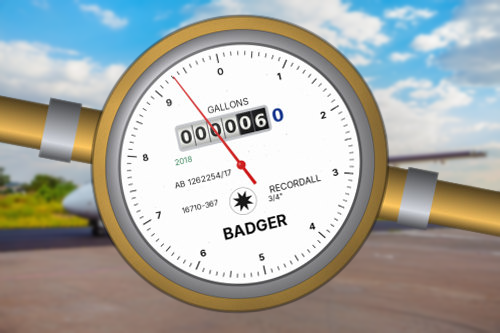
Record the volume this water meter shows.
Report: 59.3 gal
